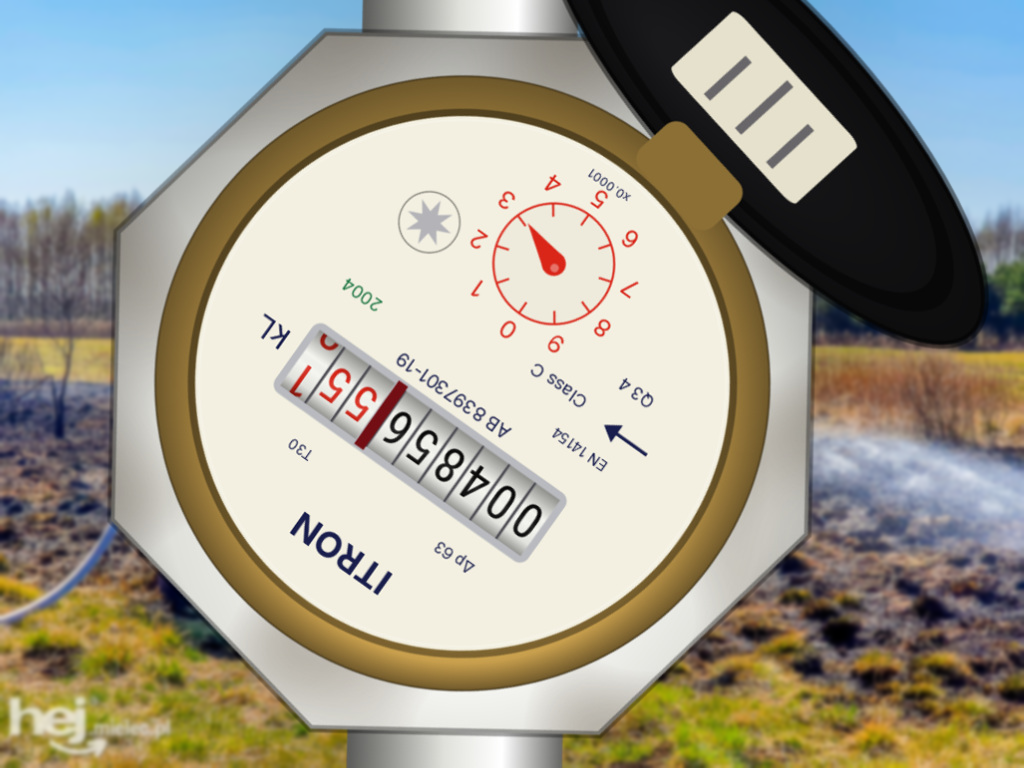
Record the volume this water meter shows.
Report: 4856.5513 kL
